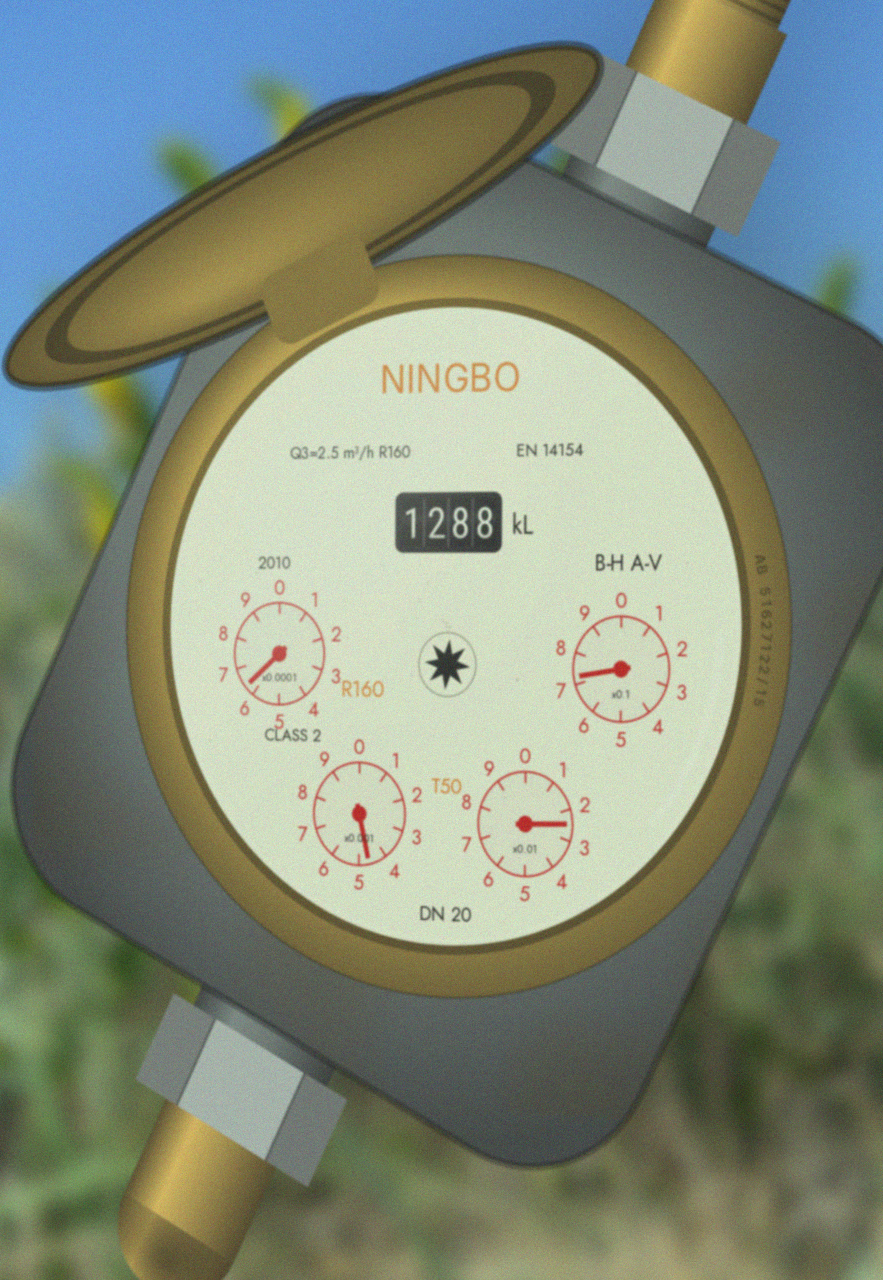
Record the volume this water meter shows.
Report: 1288.7246 kL
